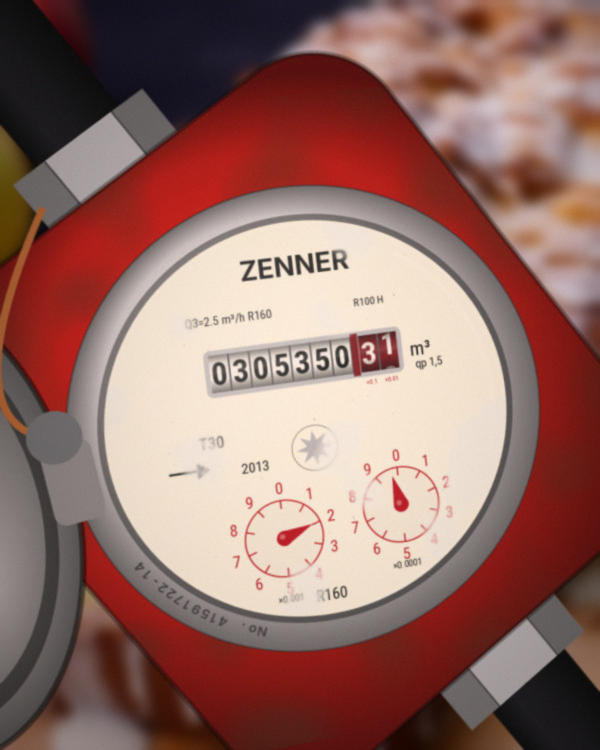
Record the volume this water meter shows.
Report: 305350.3119 m³
